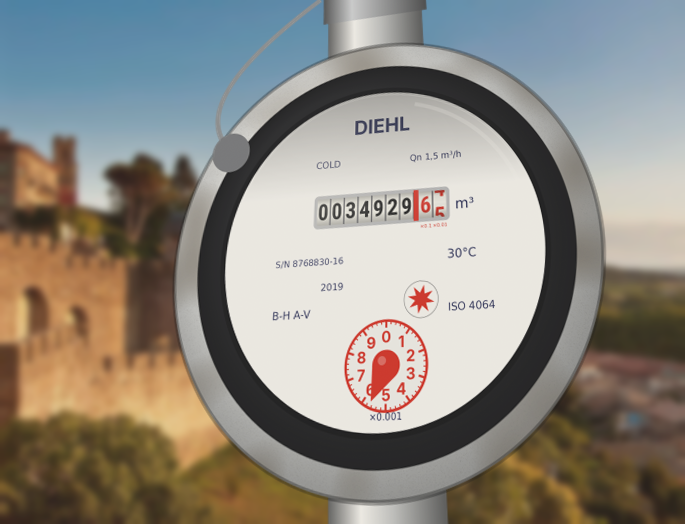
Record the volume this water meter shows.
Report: 34929.645 m³
